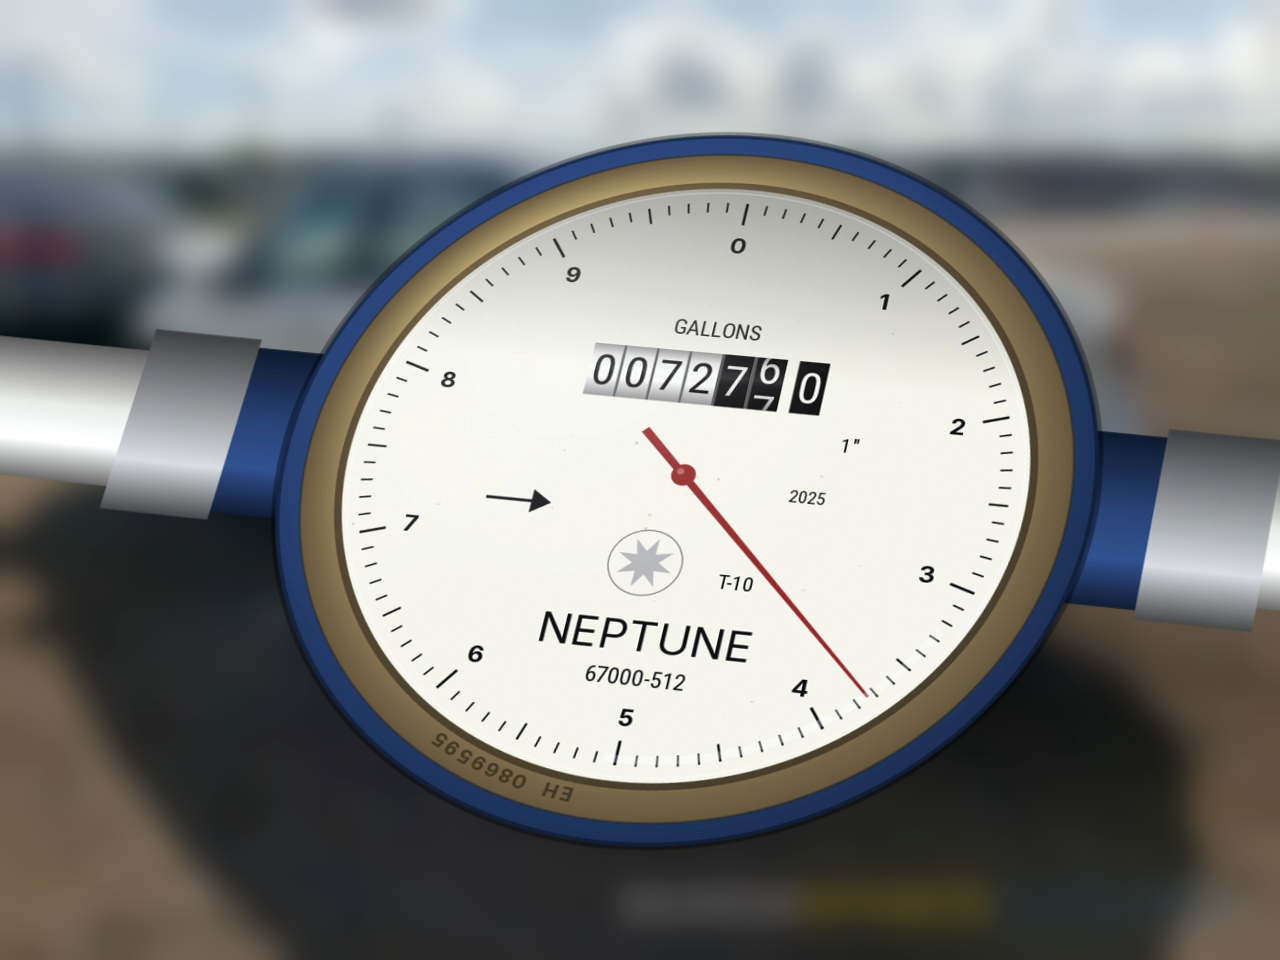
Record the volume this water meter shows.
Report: 72763.7 gal
